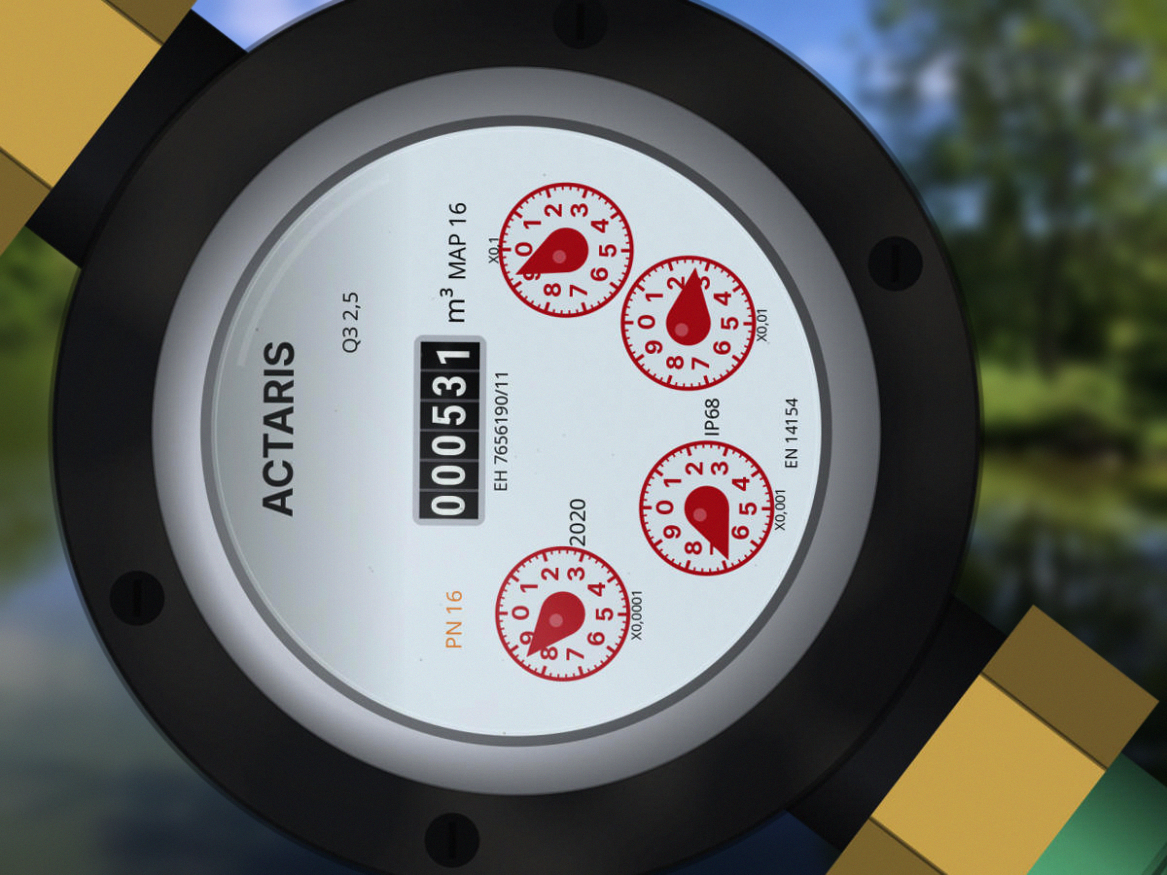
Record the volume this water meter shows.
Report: 530.9268 m³
